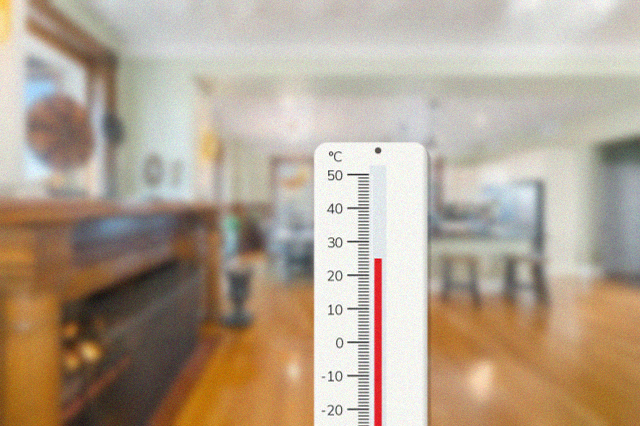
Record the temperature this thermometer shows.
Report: 25 °C
